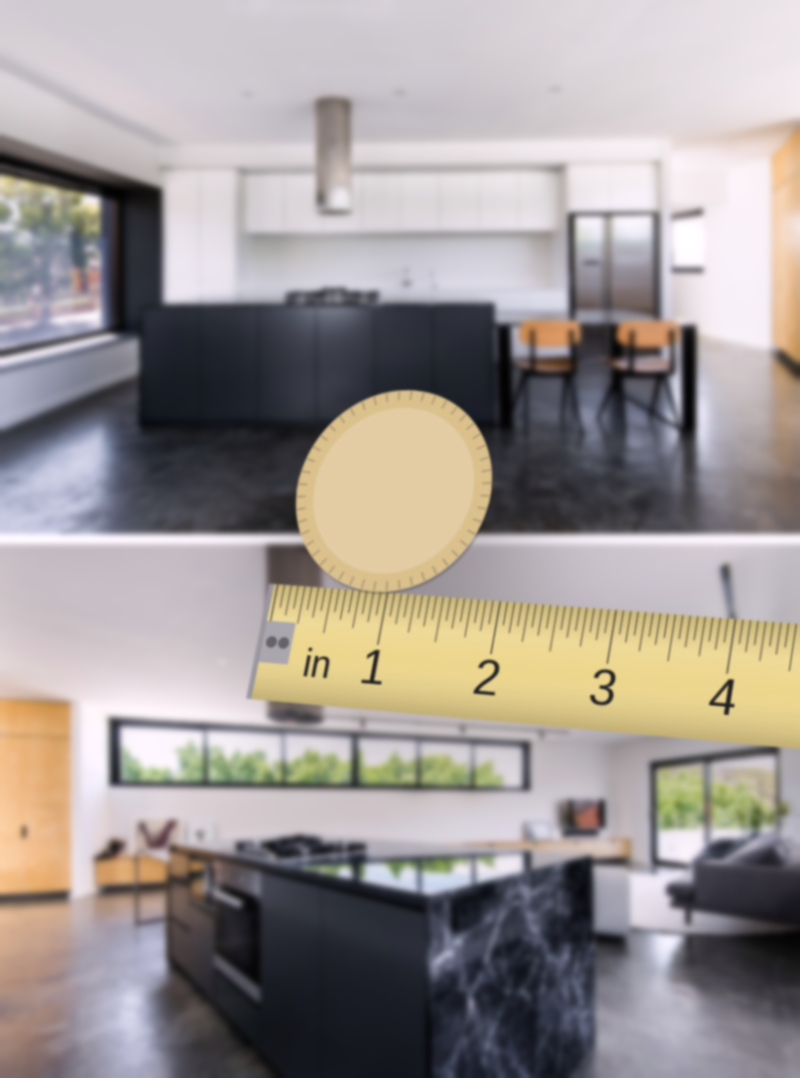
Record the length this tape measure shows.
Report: 1.75 in
